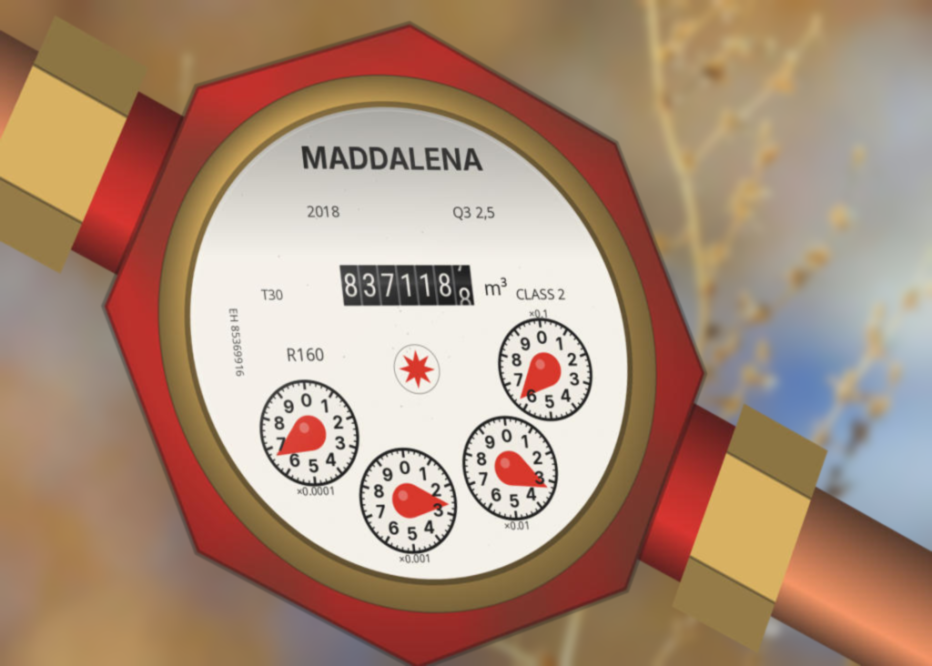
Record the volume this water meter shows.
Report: 8371187.6326 m³
